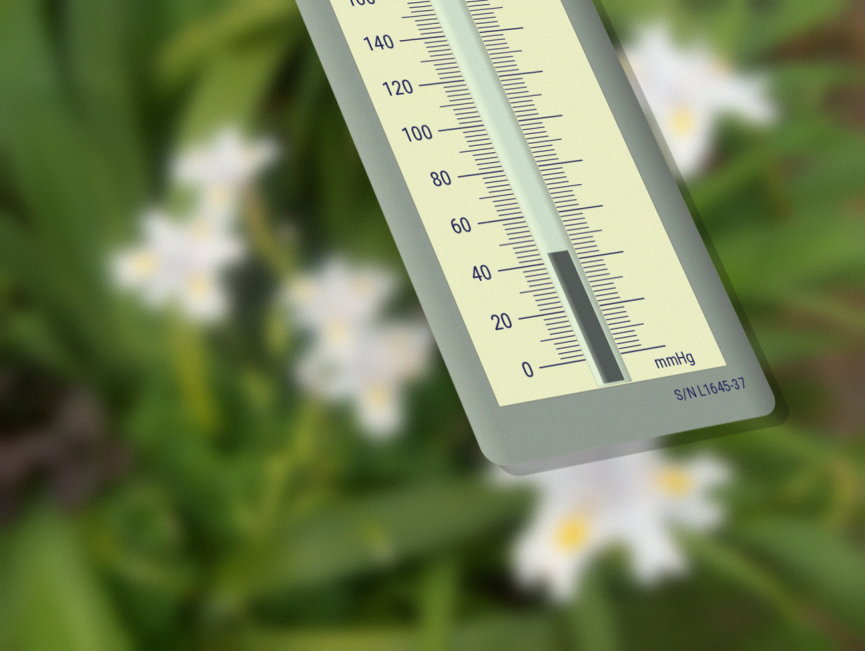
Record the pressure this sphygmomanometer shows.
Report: 44 mmHg
